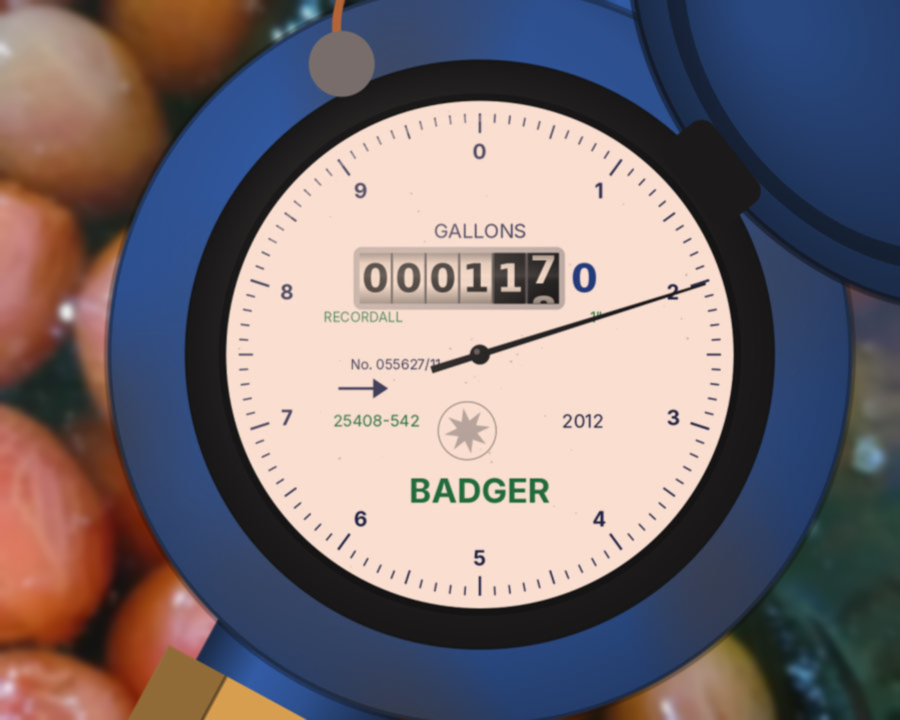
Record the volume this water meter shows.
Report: 1172.0 gal
